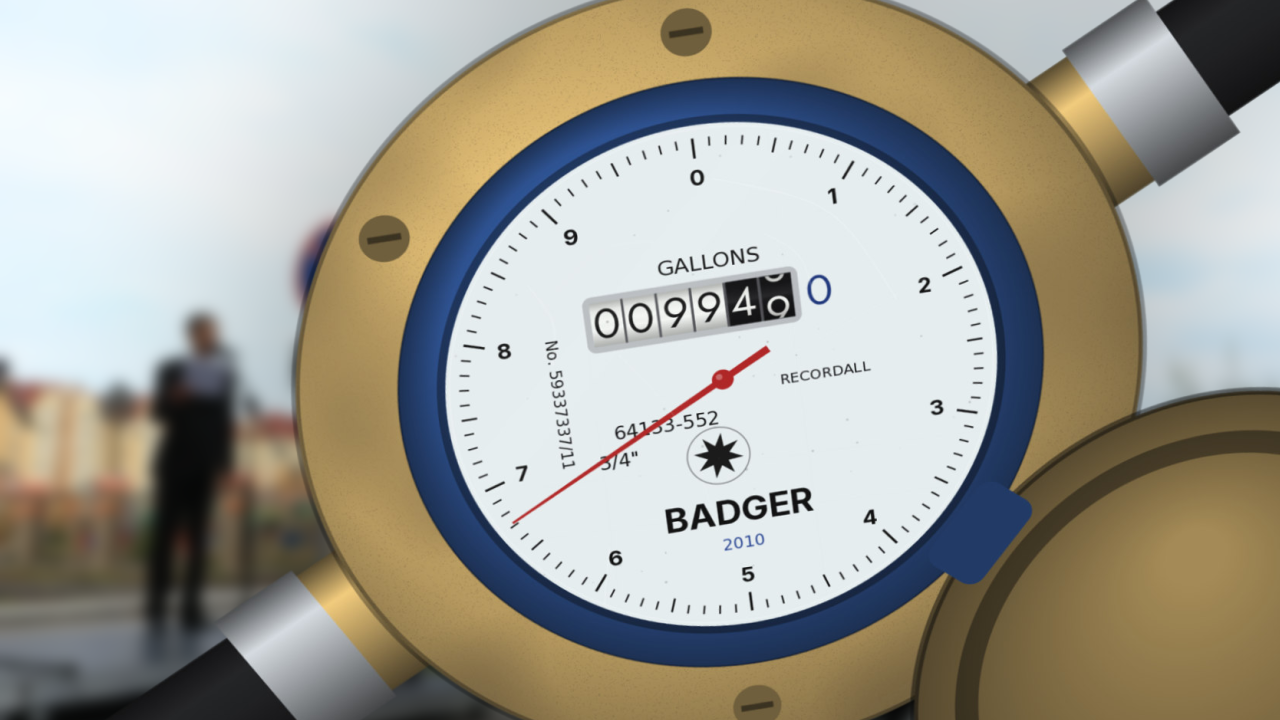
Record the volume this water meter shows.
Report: 99486.7 gal
